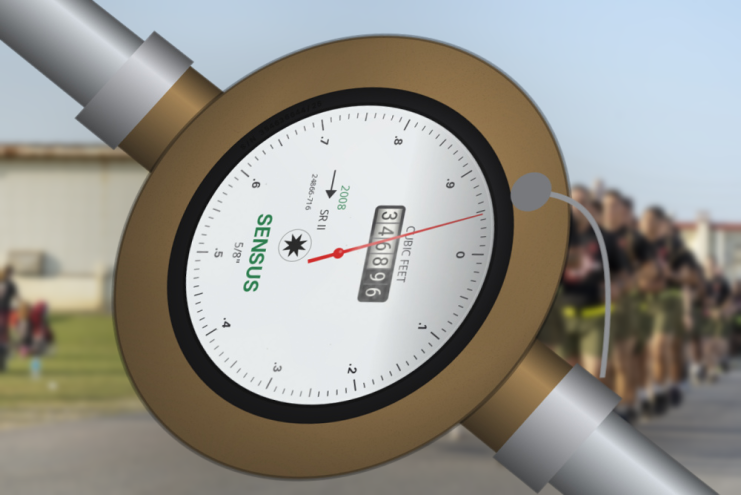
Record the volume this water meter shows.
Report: 346895.95 ft³
